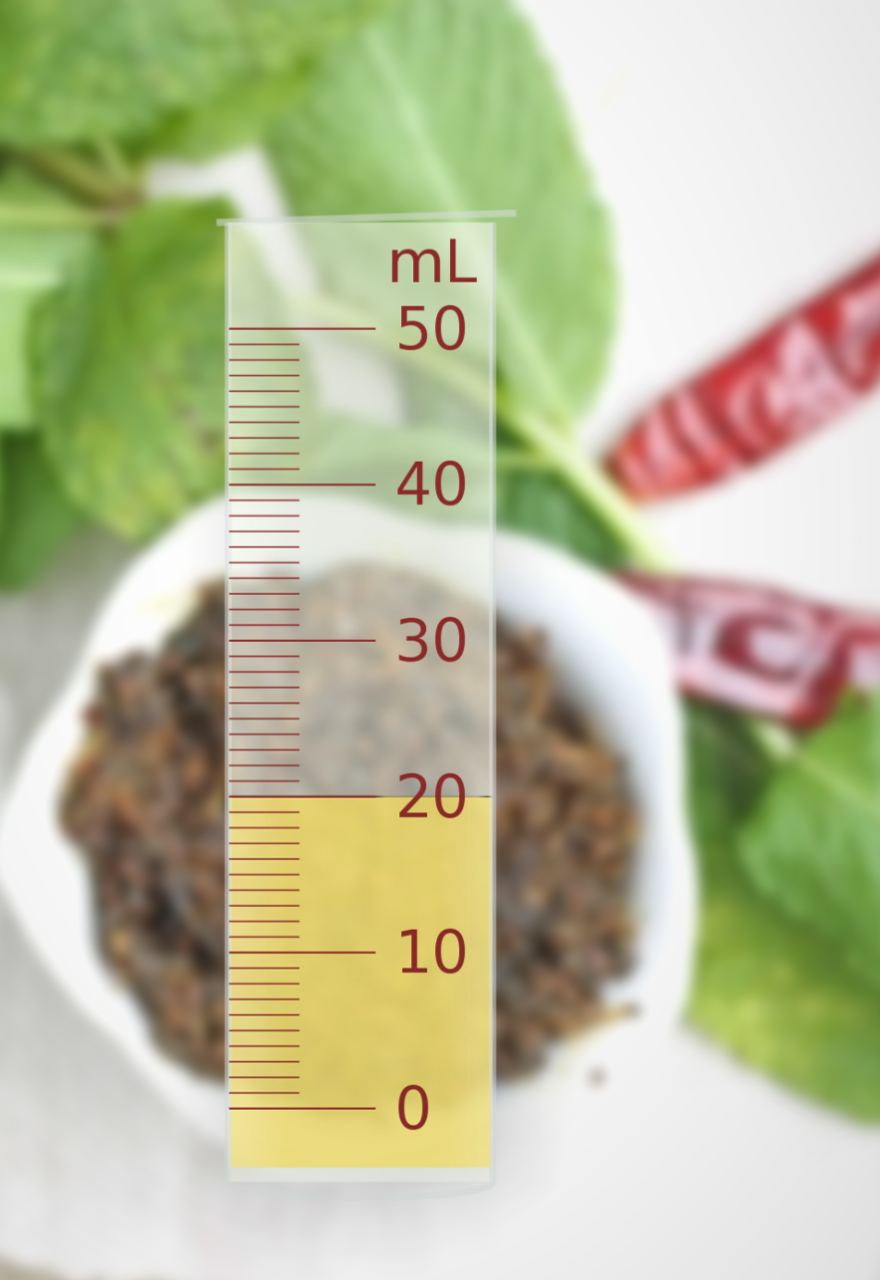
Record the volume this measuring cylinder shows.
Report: 20 mL
